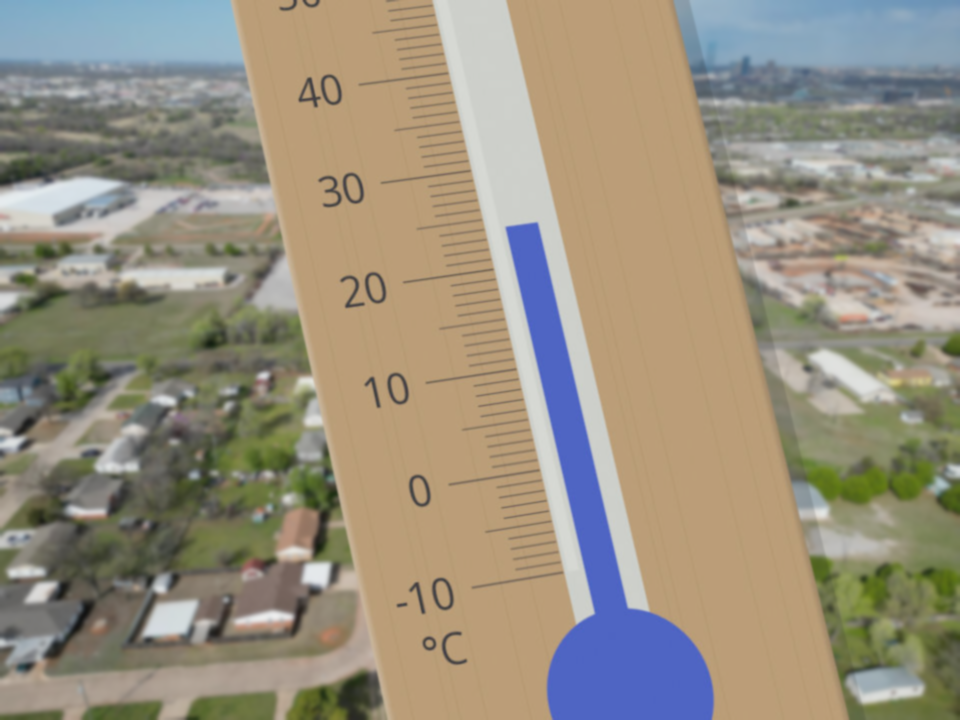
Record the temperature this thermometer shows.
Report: 24 °C
